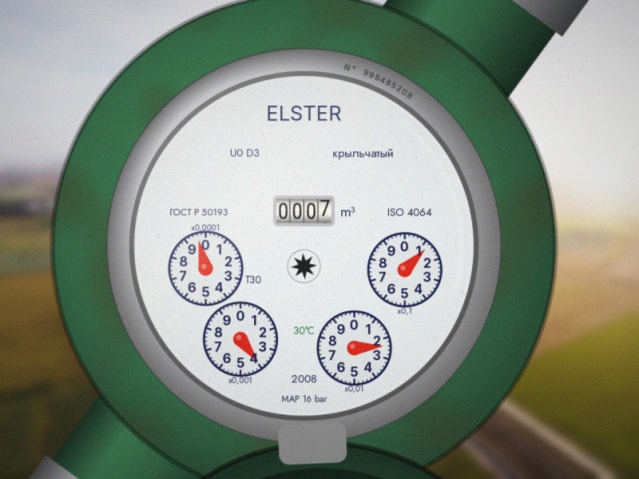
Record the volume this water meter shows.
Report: 7.1239 m³
